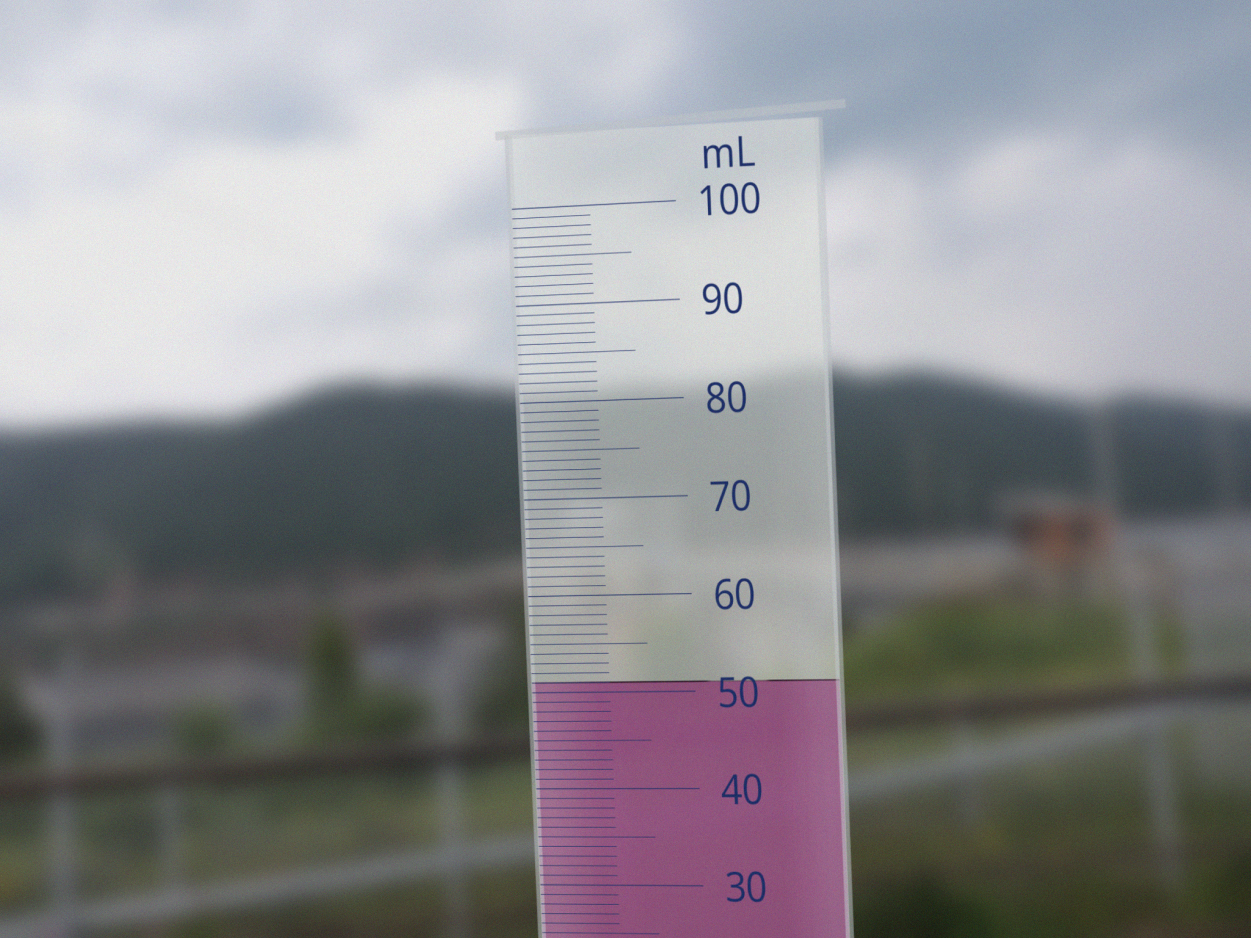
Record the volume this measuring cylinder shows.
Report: 51 mL
